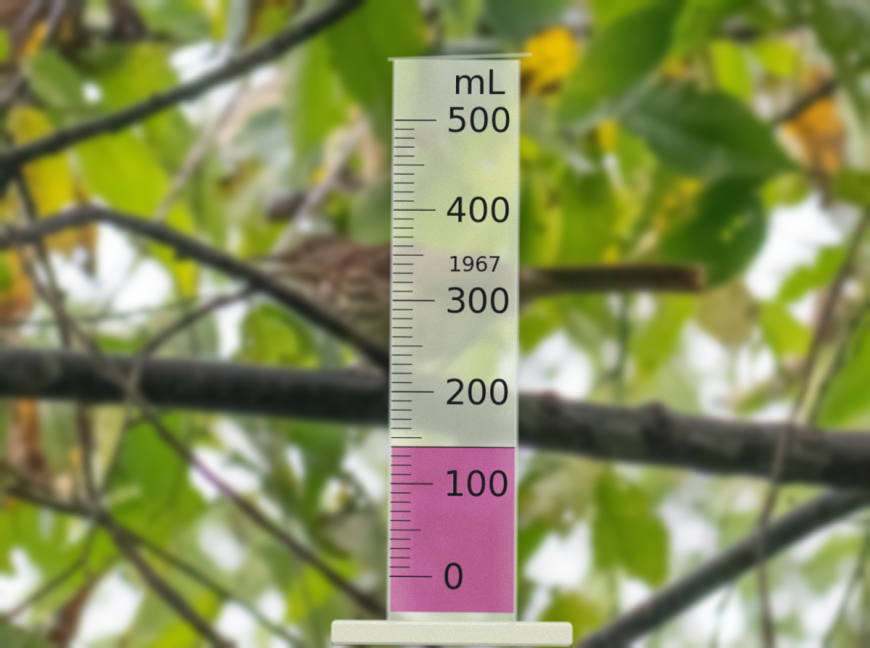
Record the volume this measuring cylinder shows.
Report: 140 mL
